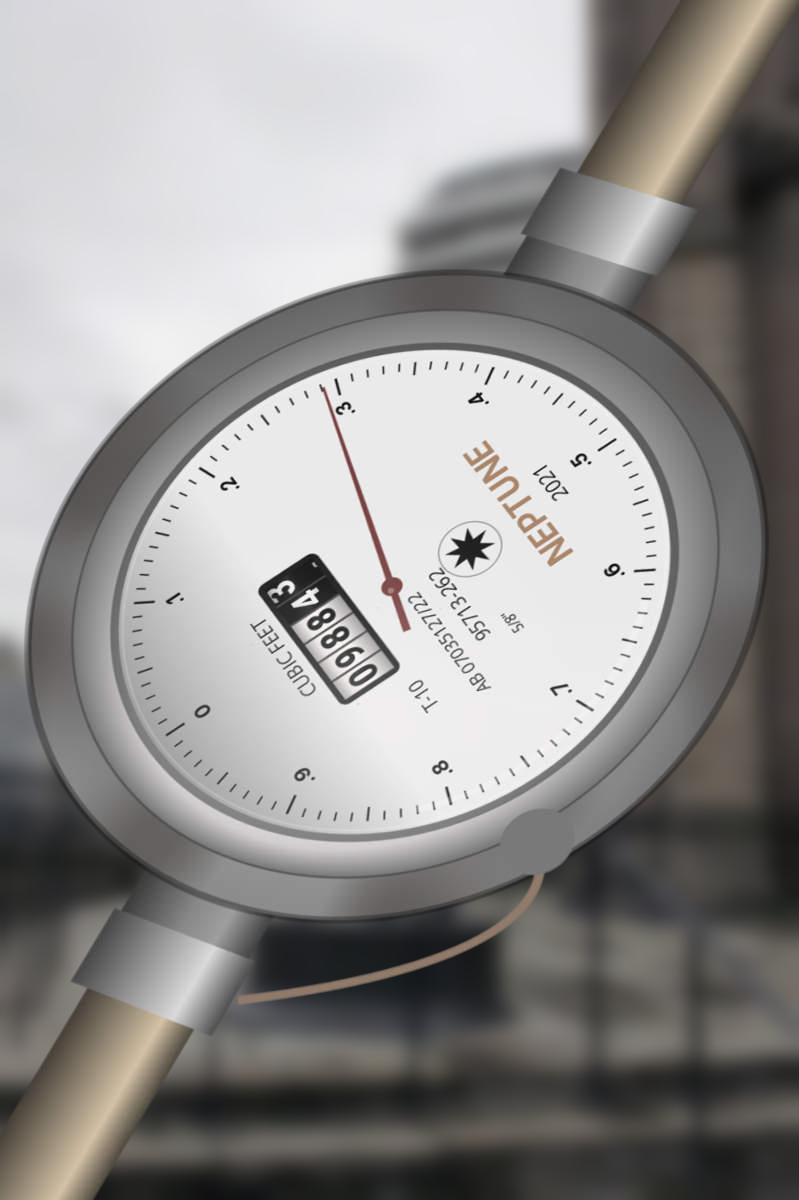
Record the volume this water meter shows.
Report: 98843.29 ft³
